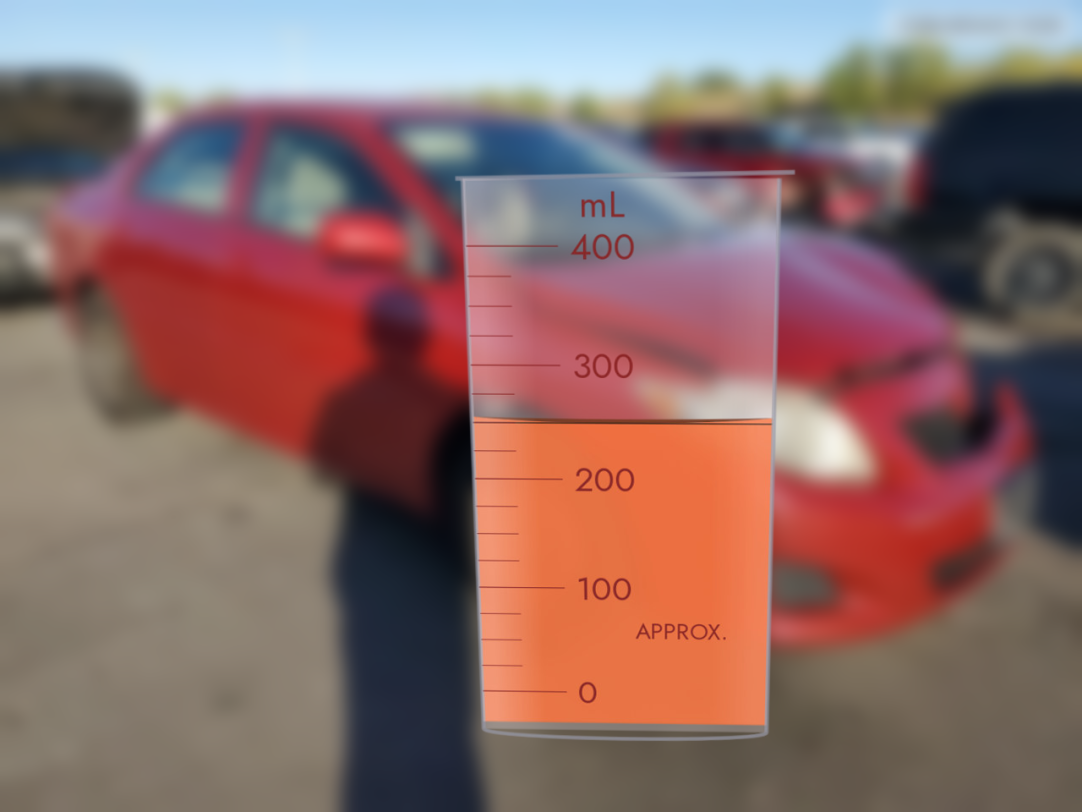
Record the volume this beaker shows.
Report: 250 mL
